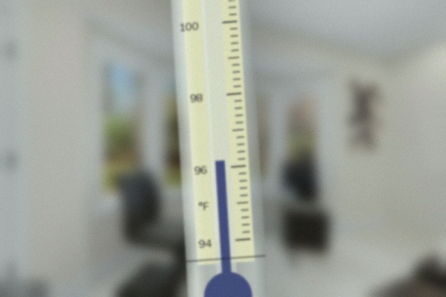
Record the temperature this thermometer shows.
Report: 96.2 °F
